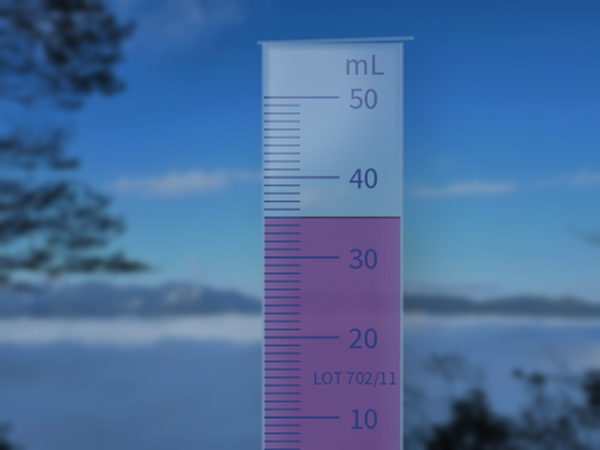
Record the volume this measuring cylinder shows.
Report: 35 mL
